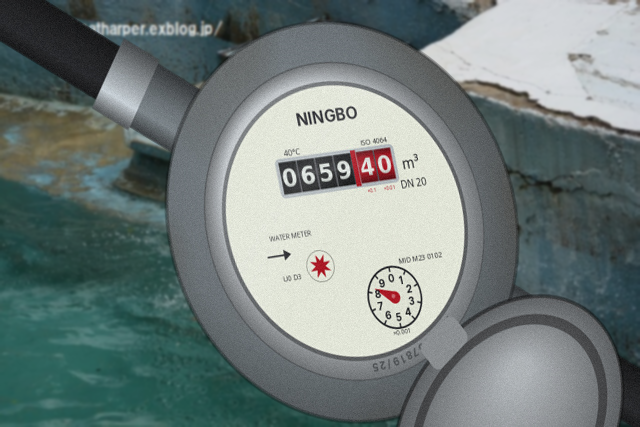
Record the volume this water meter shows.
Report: 659.408 m³
